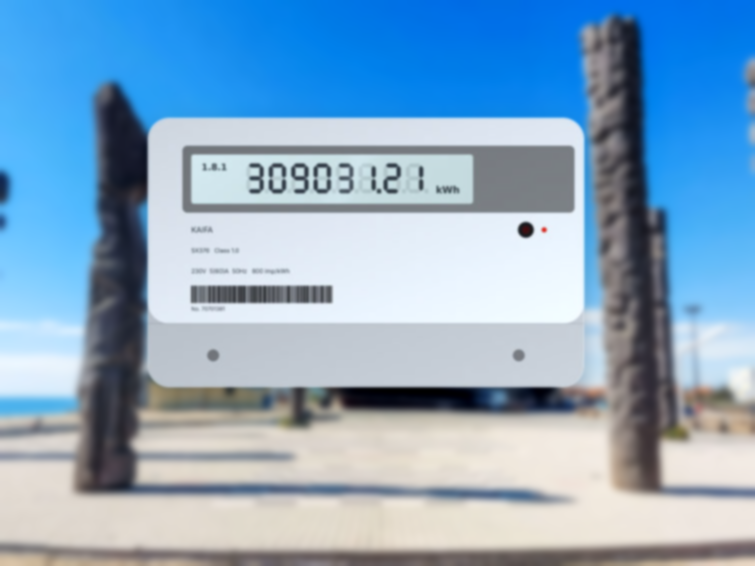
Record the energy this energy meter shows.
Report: 309031.21 kWh
